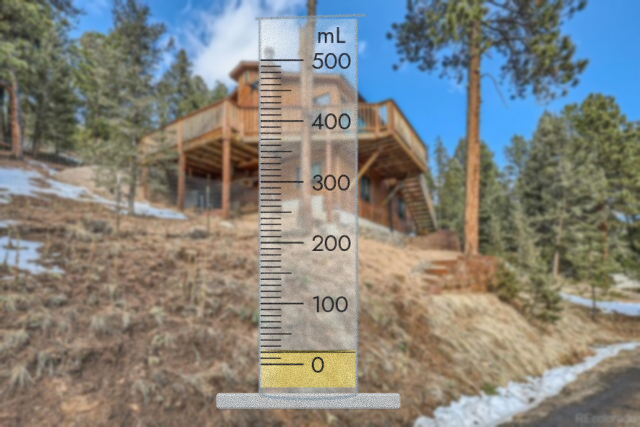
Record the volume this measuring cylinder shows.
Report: 20 mL
